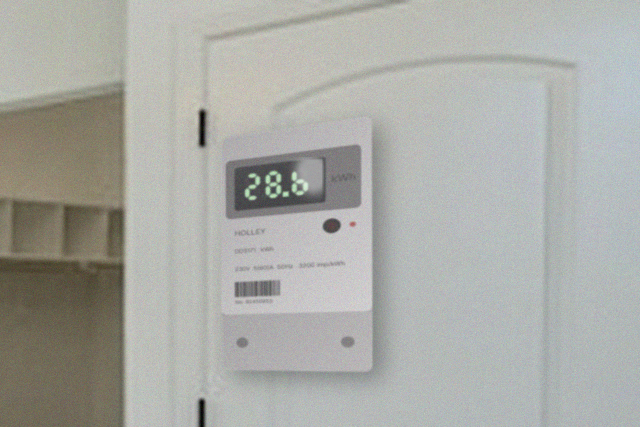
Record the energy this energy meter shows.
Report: 28.6 kWh
